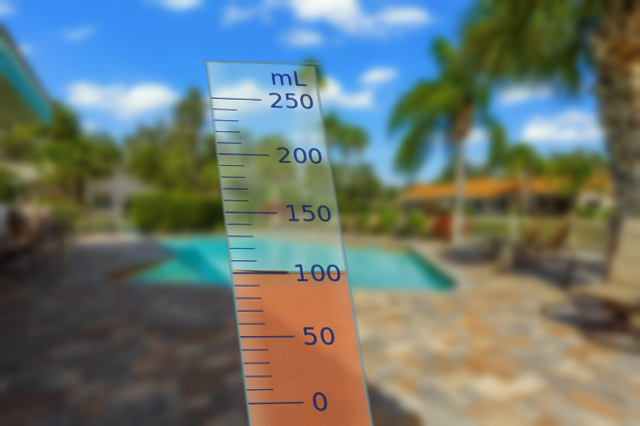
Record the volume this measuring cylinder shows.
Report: 100 mL
